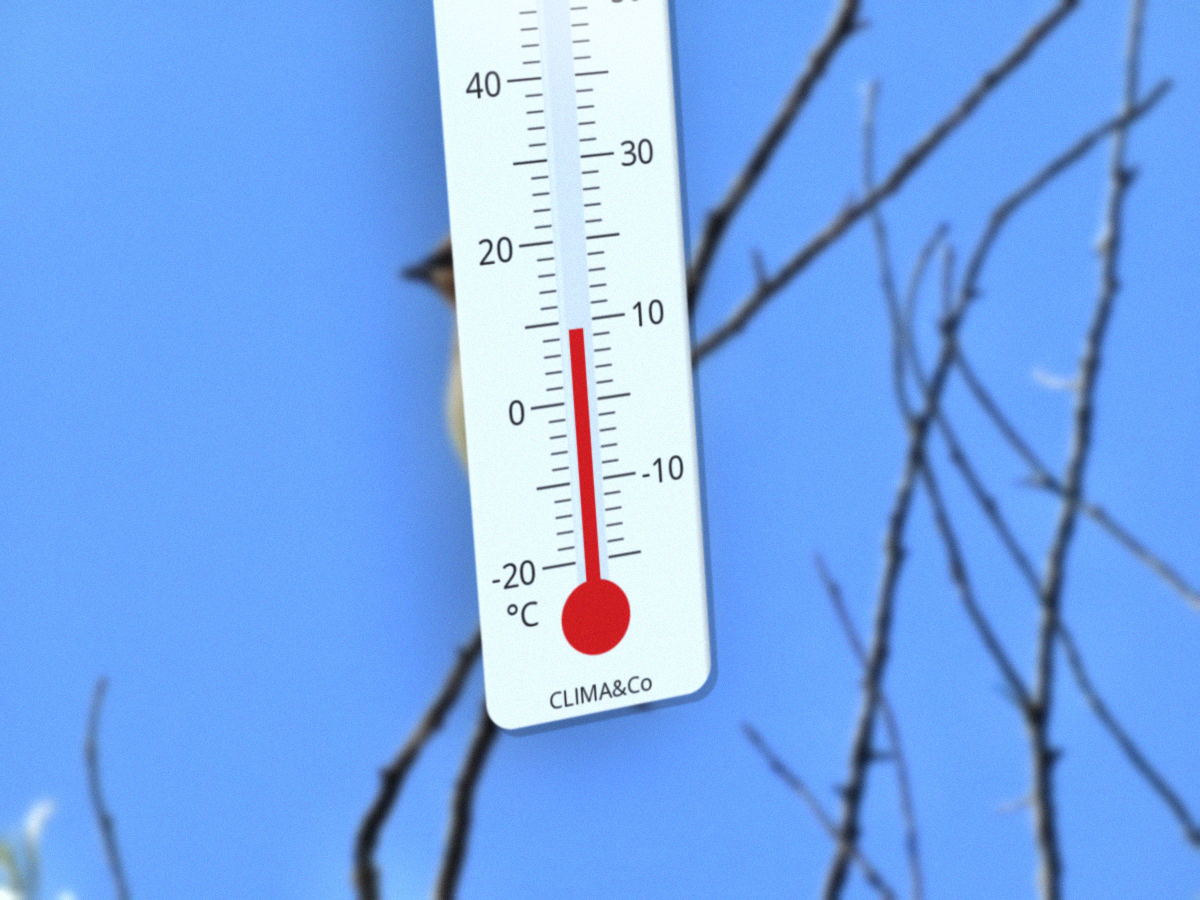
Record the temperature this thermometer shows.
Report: 9 °C
